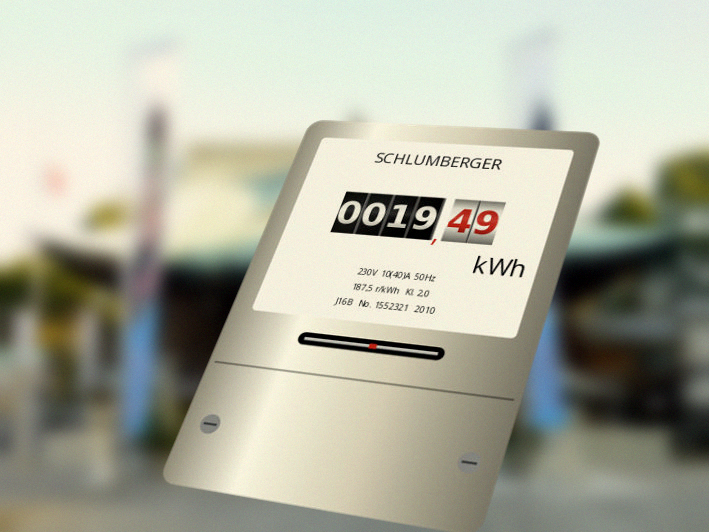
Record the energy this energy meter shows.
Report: 19.49 kWh
